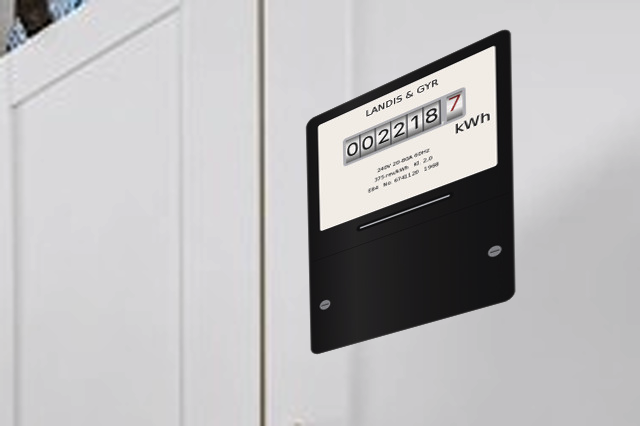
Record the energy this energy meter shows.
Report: 2218.7 kWh
